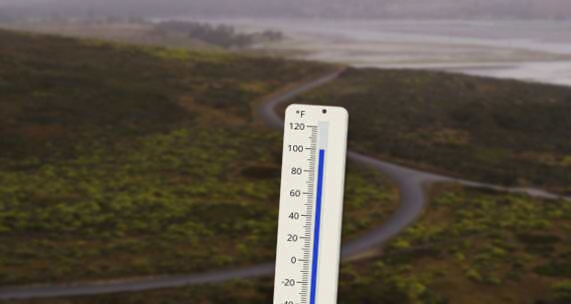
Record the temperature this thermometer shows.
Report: 100 °F
